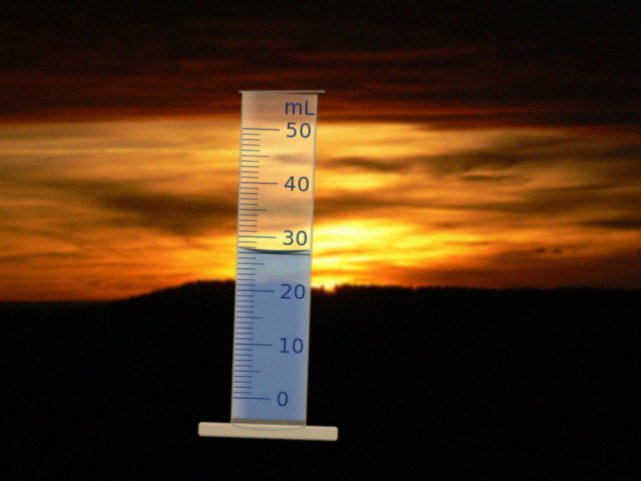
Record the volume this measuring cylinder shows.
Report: 27 mL
